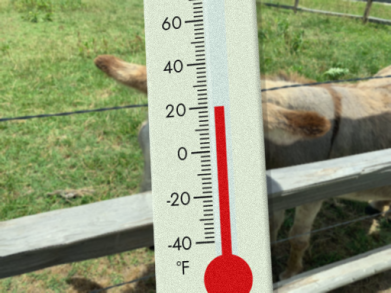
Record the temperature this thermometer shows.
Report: 20 °F
